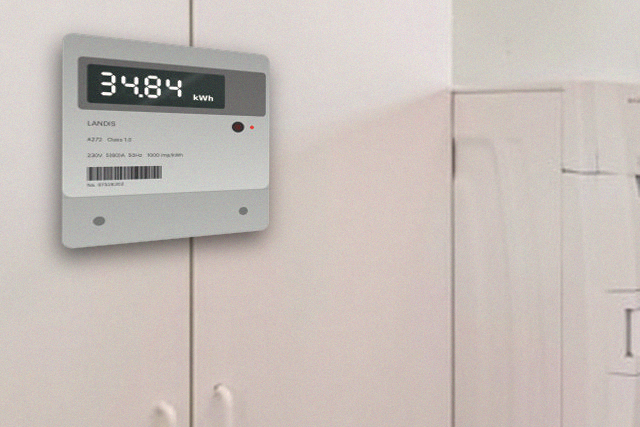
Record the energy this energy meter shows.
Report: 34.84 kWh
